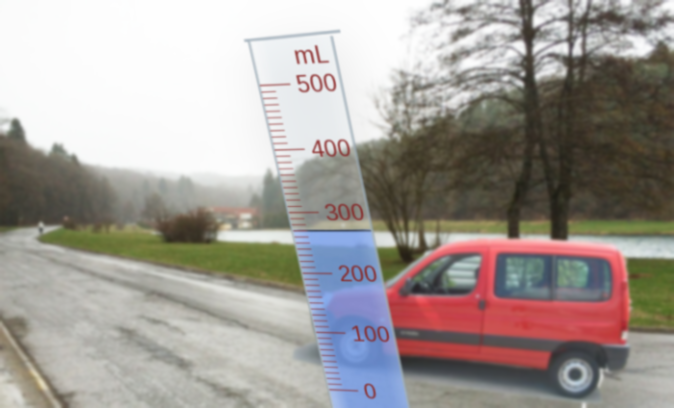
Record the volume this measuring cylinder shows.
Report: 270 mL
